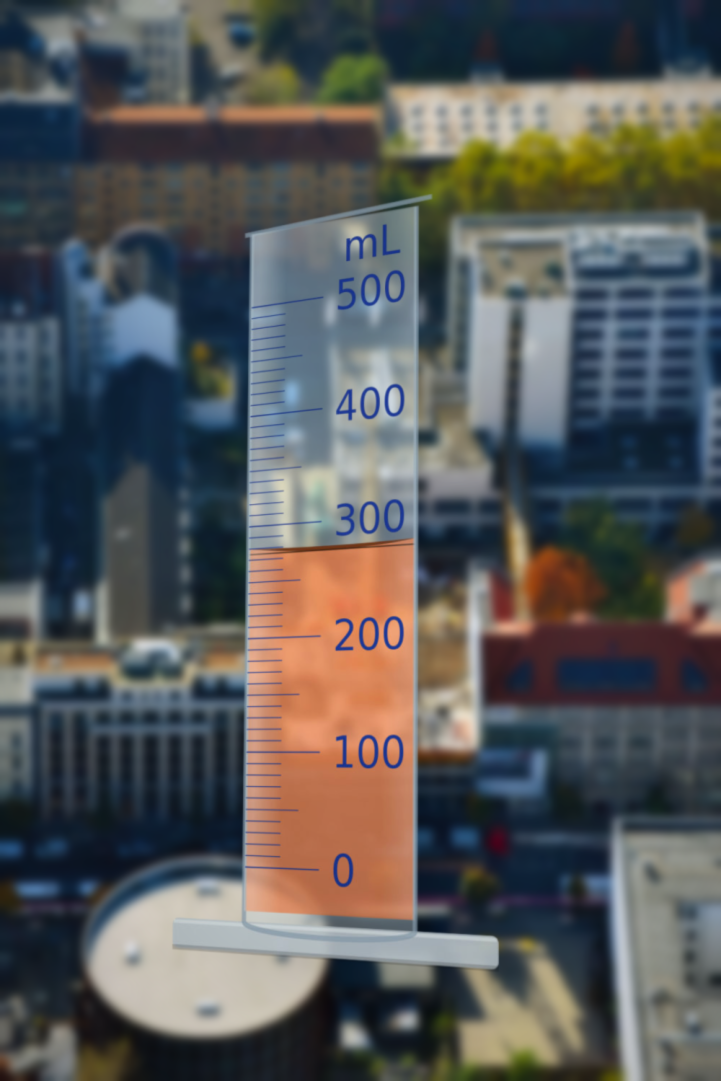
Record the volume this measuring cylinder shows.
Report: 275 mL
